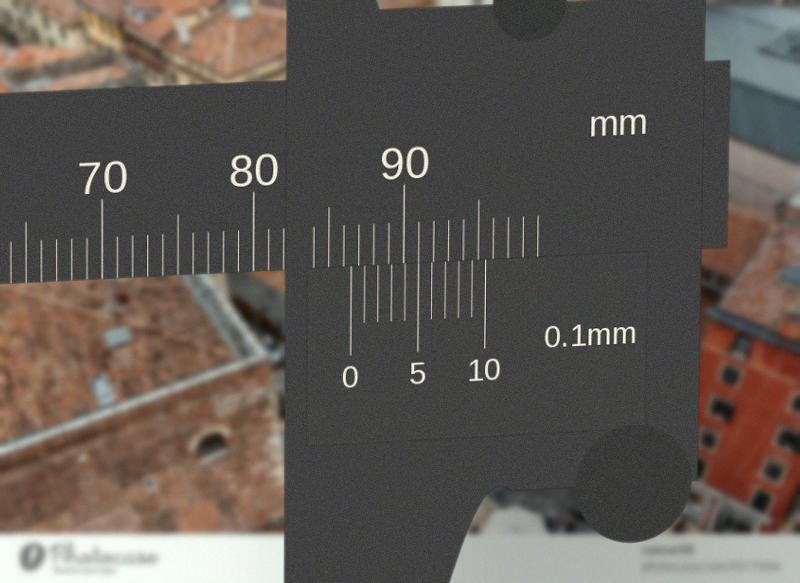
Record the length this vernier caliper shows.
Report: 86.5 mm
